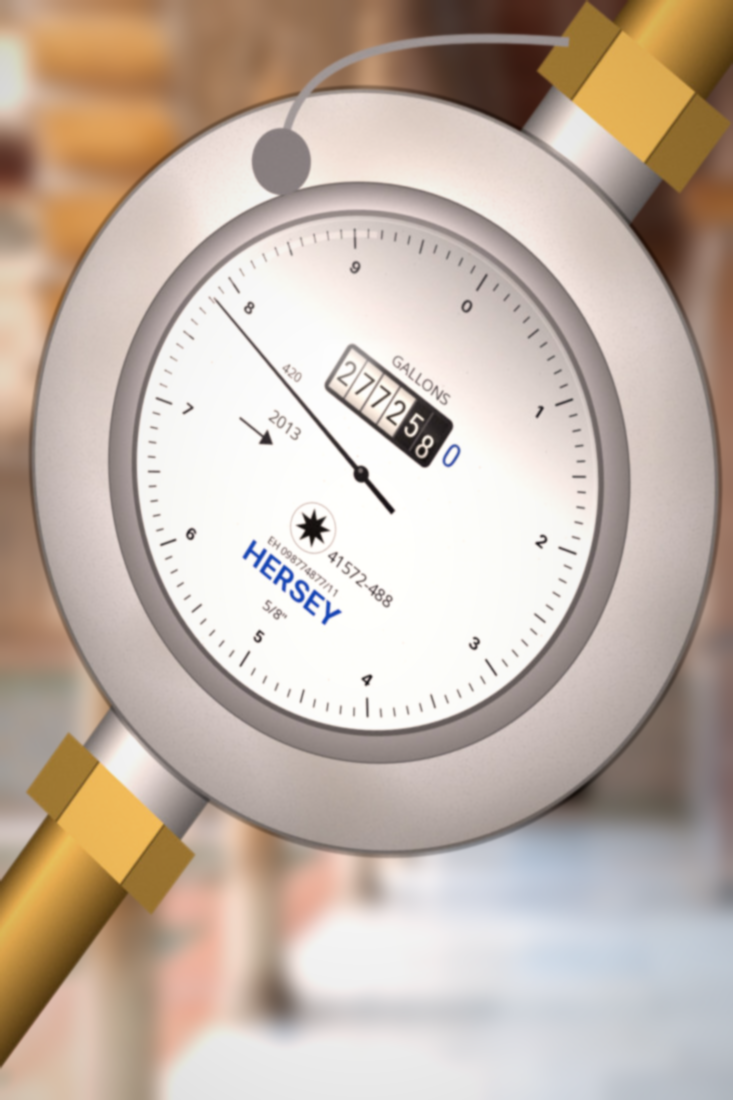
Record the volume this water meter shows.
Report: 2772577.8 gal
